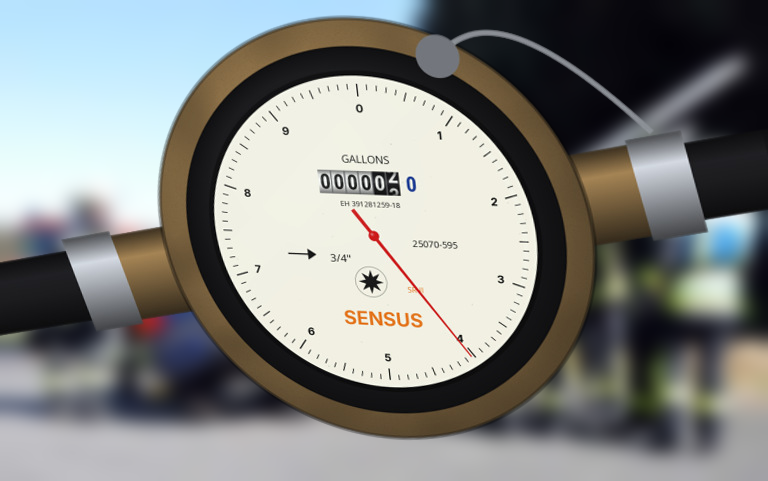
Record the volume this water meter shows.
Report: 24.0 gal
